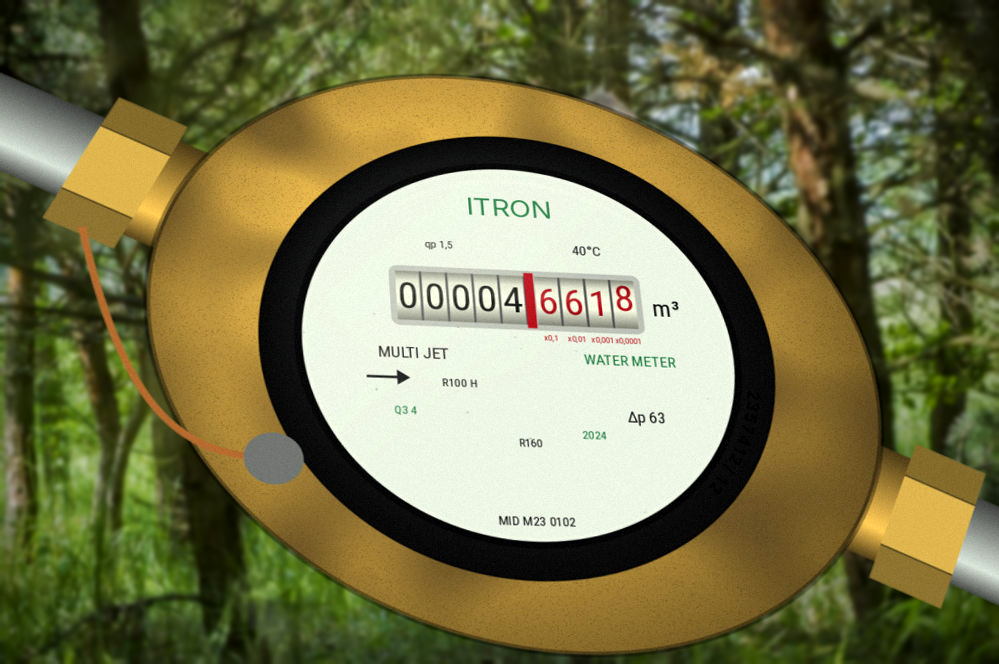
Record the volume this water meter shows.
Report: 4.6618 m³
